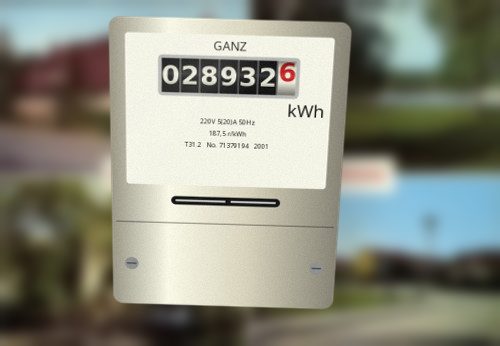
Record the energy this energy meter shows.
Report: 28932.6 kWh
